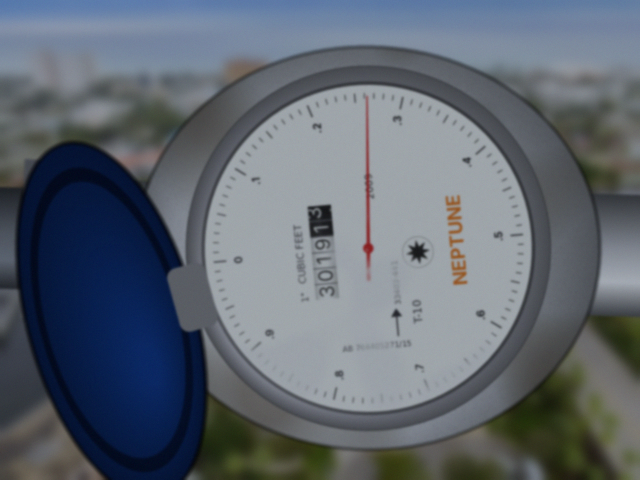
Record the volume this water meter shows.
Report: 301913.26 ft³
